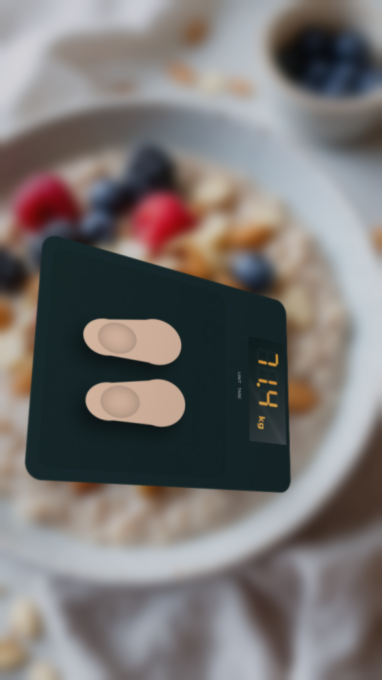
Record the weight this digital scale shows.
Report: 71.4 kg
